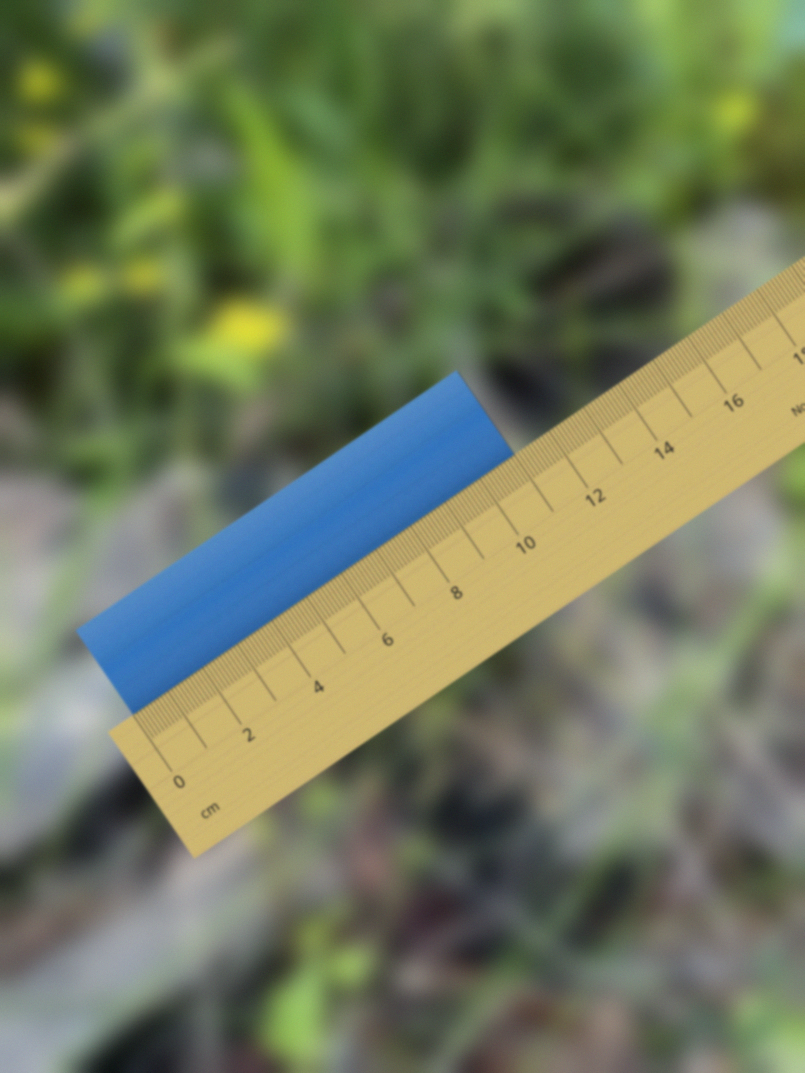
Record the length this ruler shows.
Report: 11 cm
